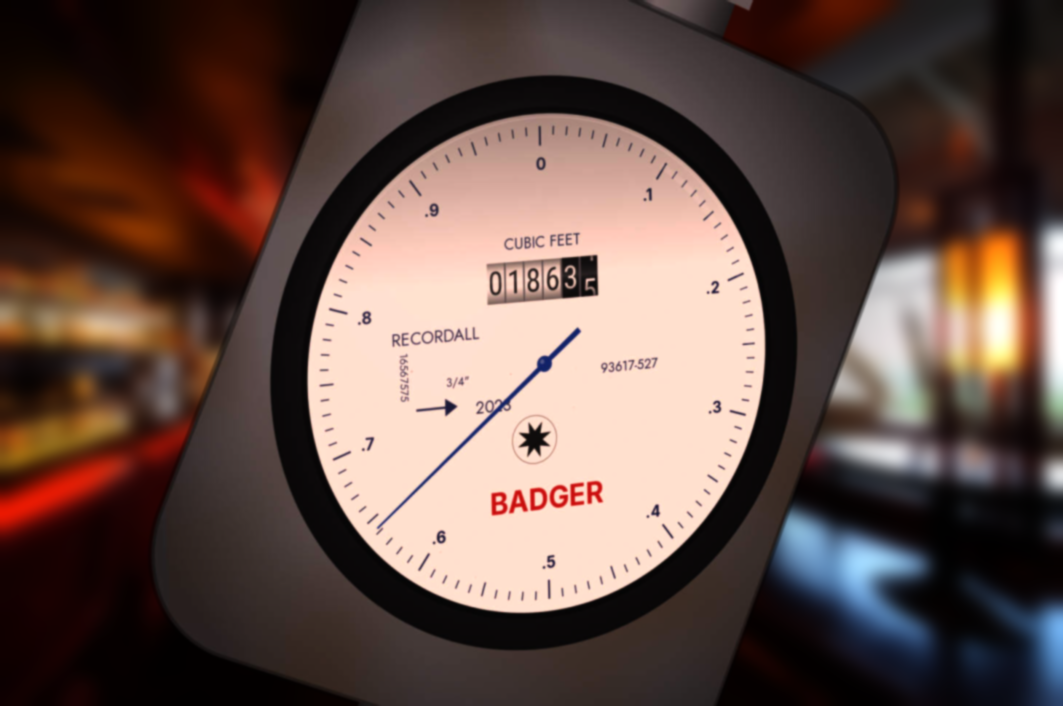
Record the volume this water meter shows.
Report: 18634.64 ft³
